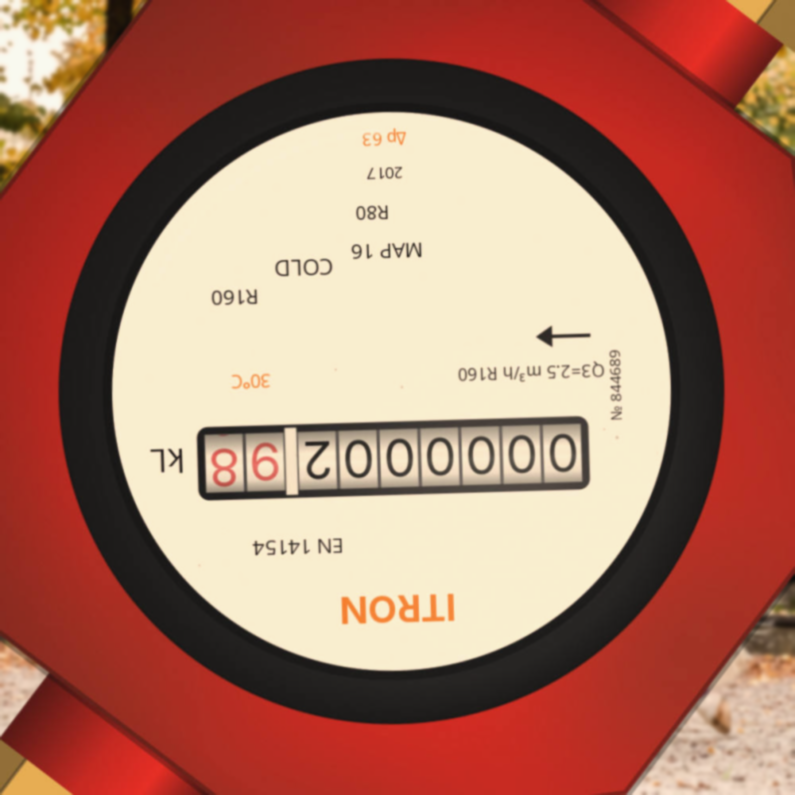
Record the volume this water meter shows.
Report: 2.98 kL
